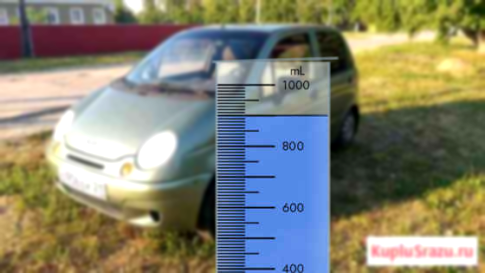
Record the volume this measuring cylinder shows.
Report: 900 mL
